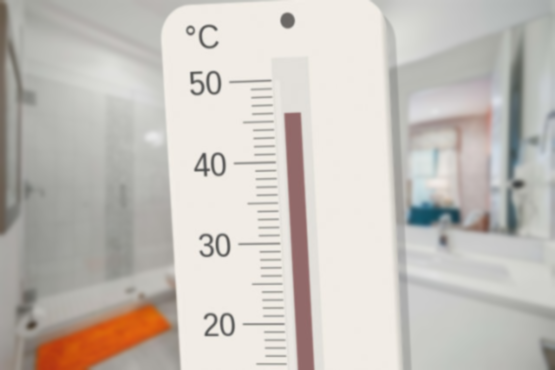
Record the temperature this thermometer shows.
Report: 46 °C
